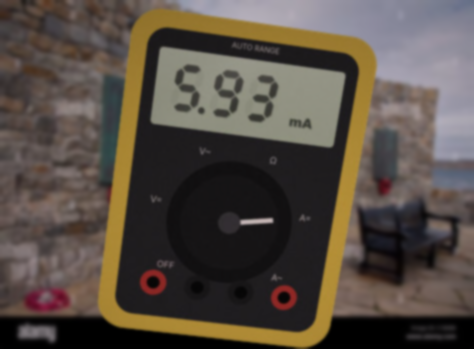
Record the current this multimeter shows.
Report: 5.93 mA
